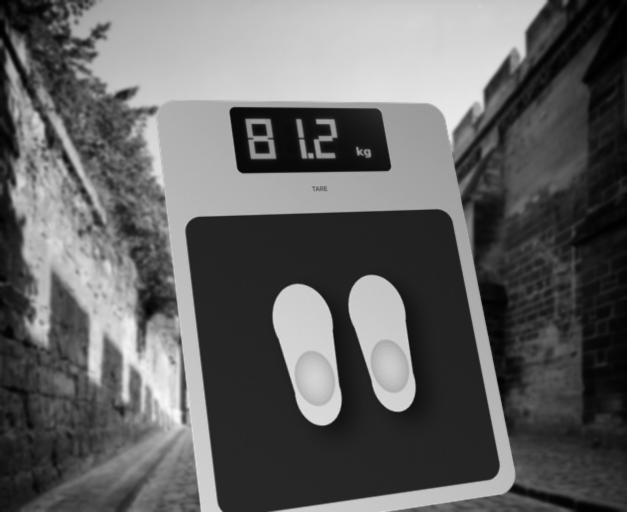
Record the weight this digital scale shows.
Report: 81.2 kg
